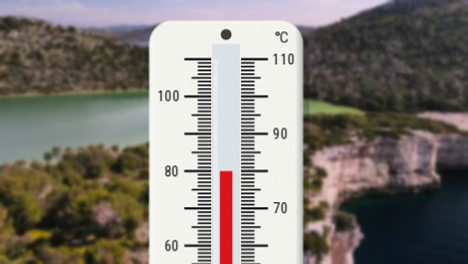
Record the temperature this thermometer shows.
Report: 80 °C
